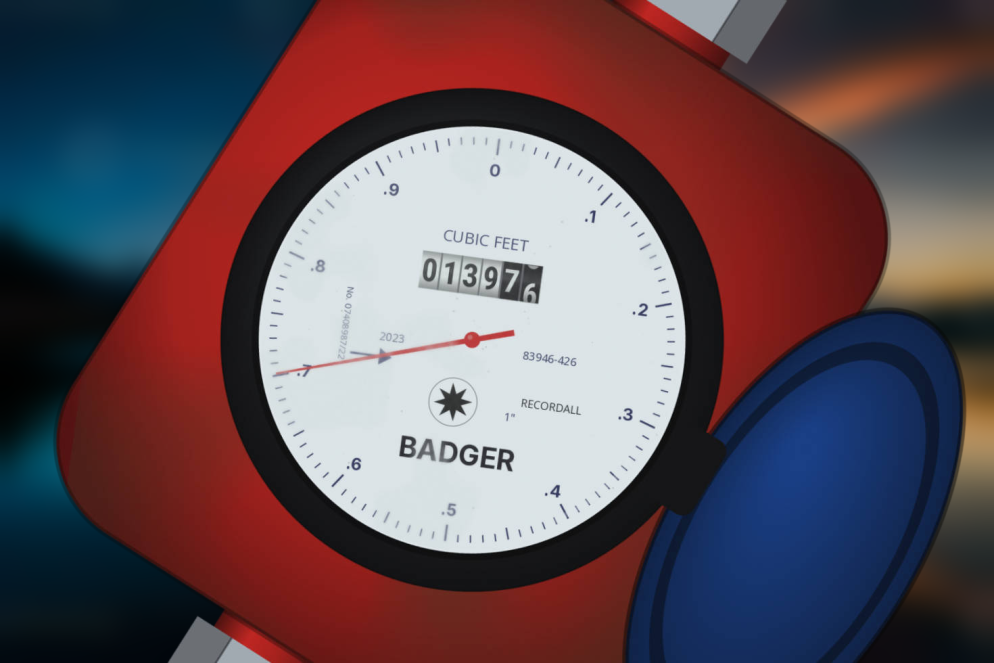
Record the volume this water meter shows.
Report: 13975.70 ft³
